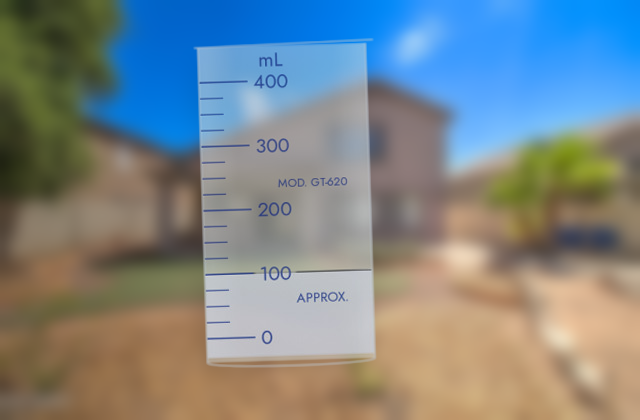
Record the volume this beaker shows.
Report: 100 mL
